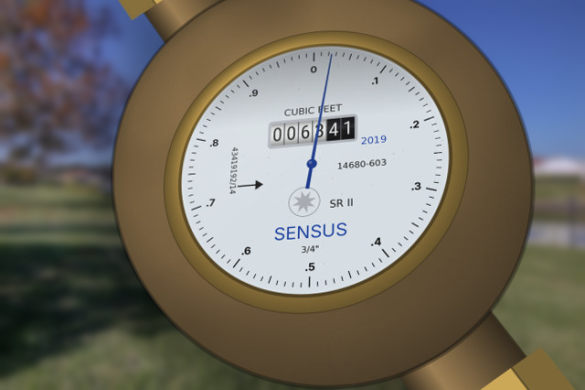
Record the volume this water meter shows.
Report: 6341.02 ft³
